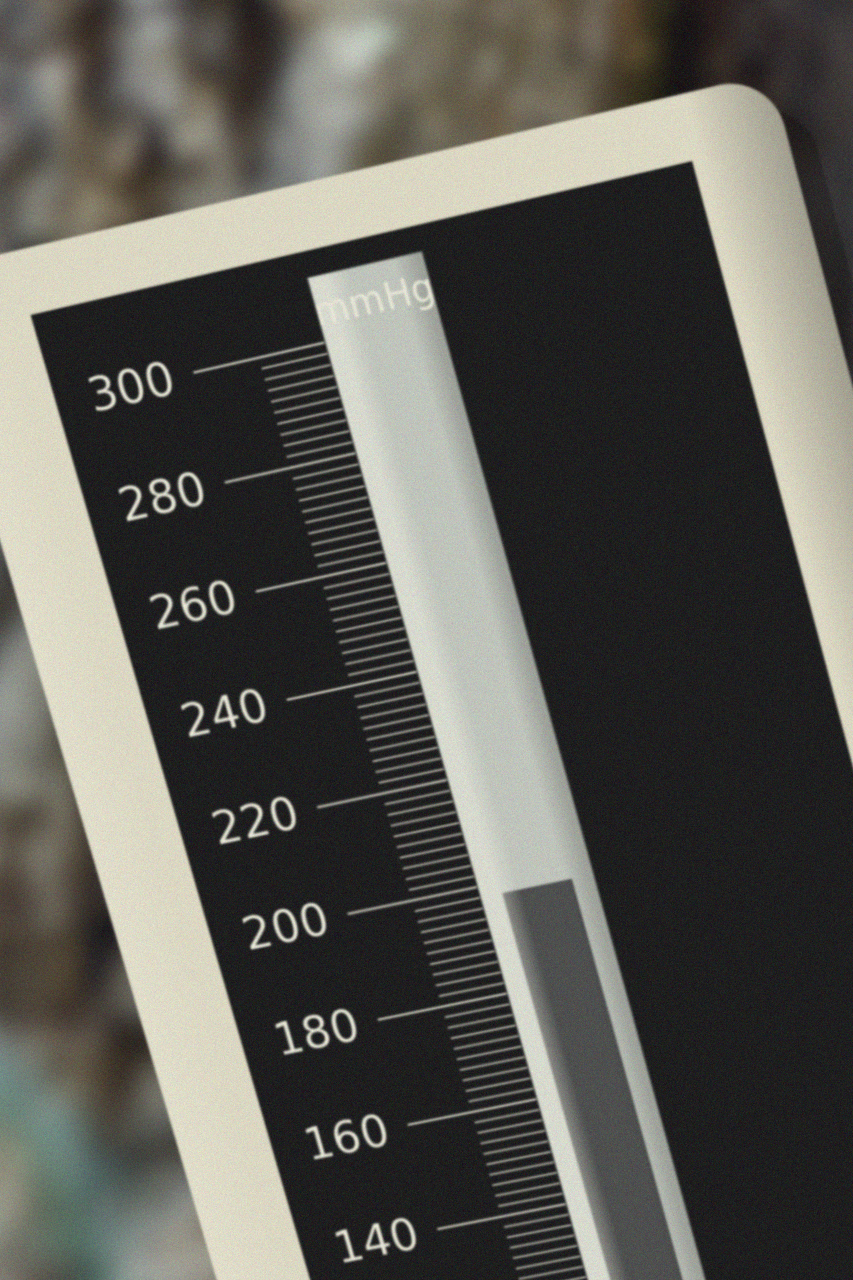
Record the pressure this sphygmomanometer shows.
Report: 198 mmHg
